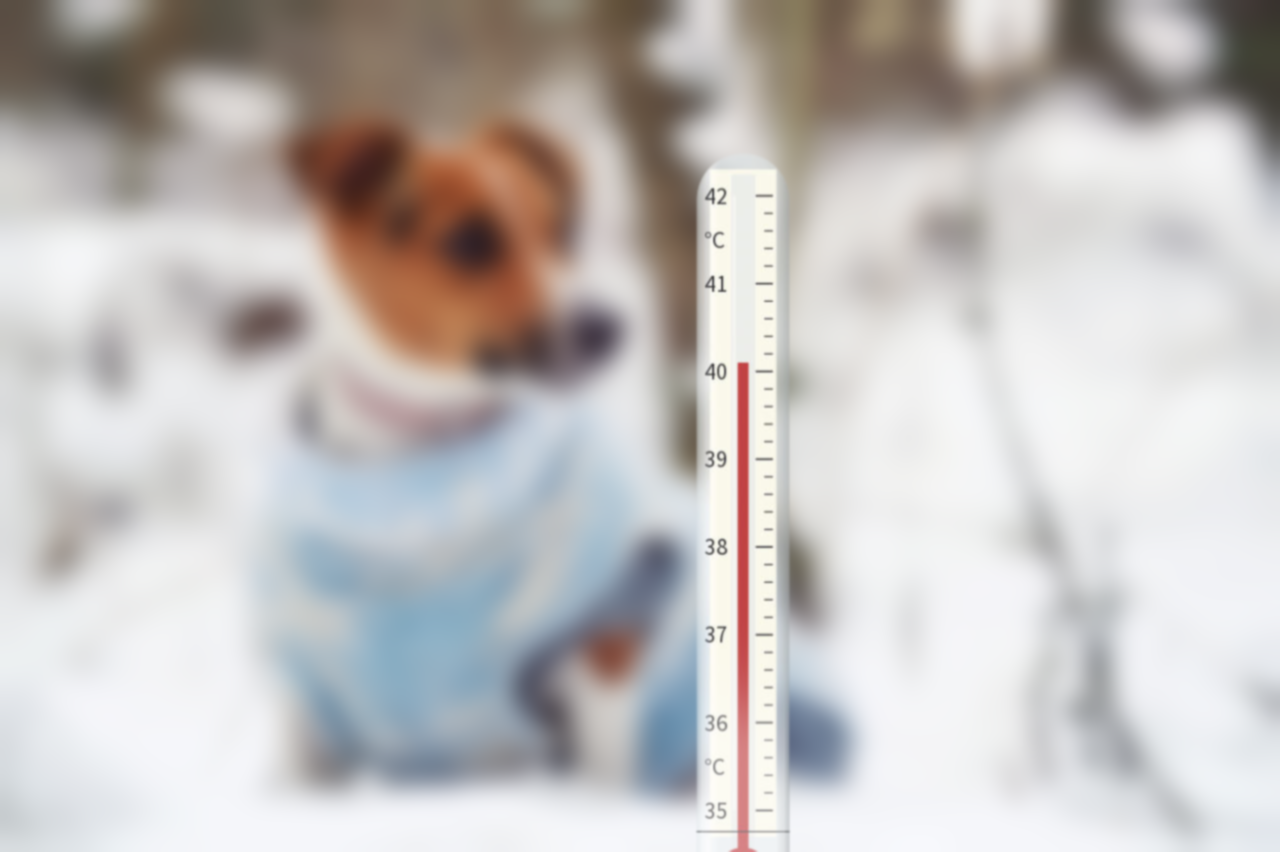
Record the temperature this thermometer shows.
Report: 40.1 °C
